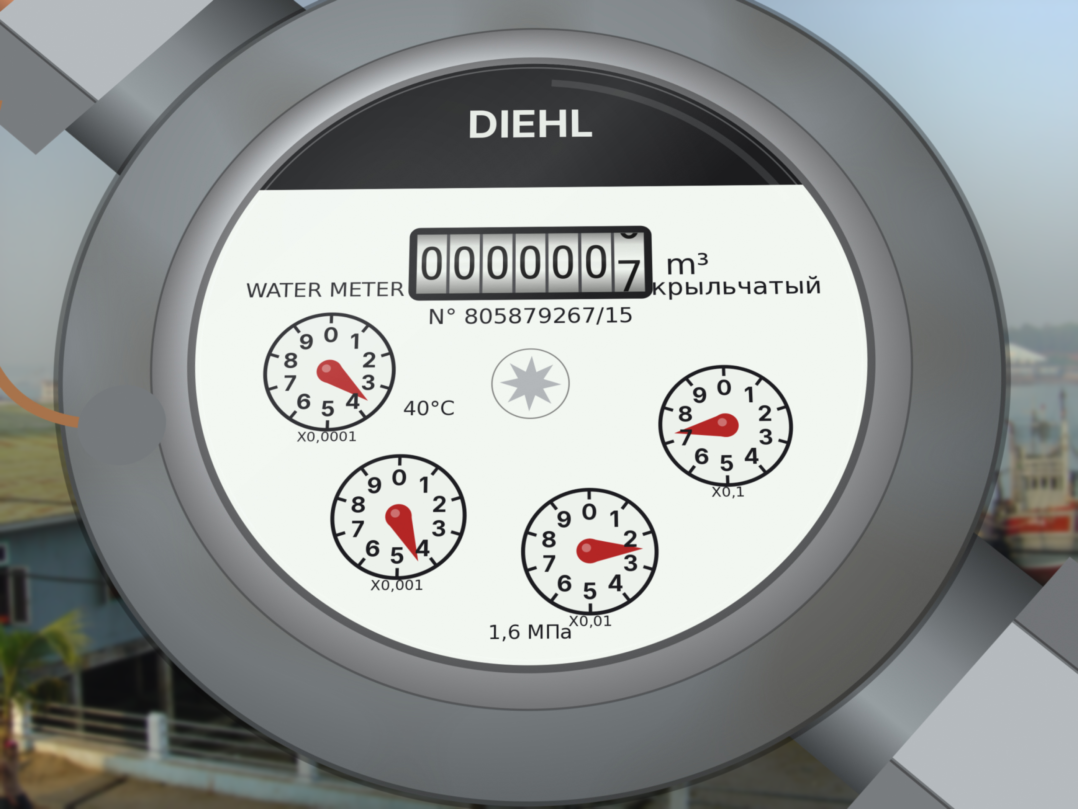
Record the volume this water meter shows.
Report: 6.7243 m³
